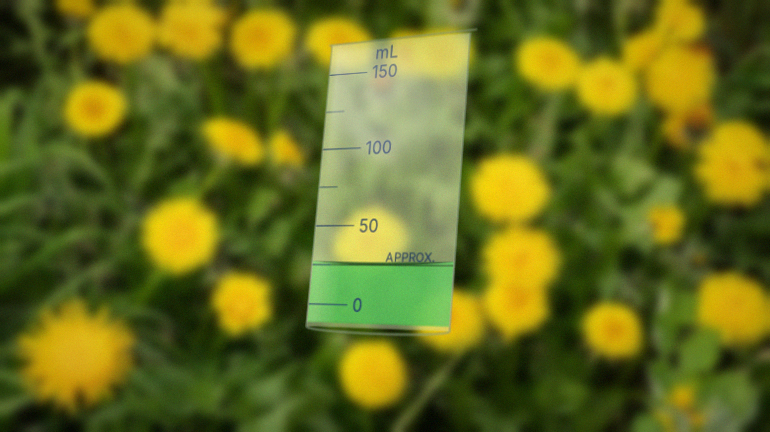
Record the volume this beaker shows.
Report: 25 mL
